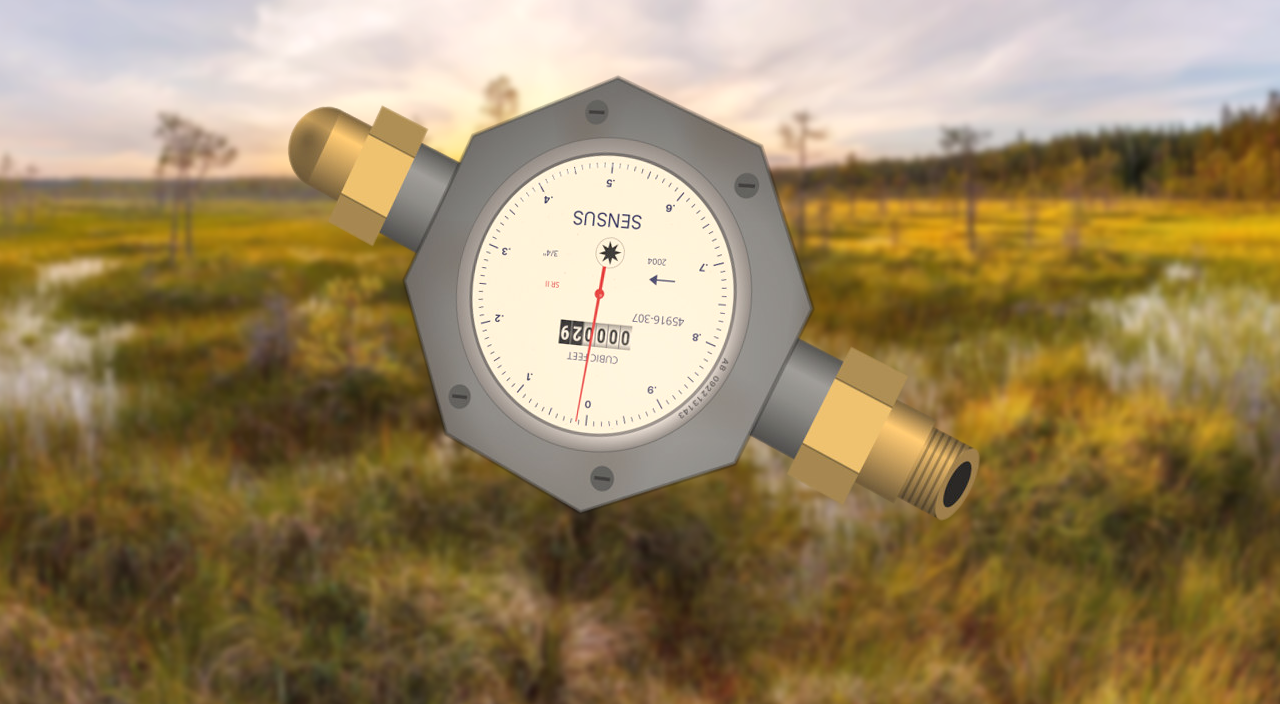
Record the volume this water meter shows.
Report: 29.01 ft³
